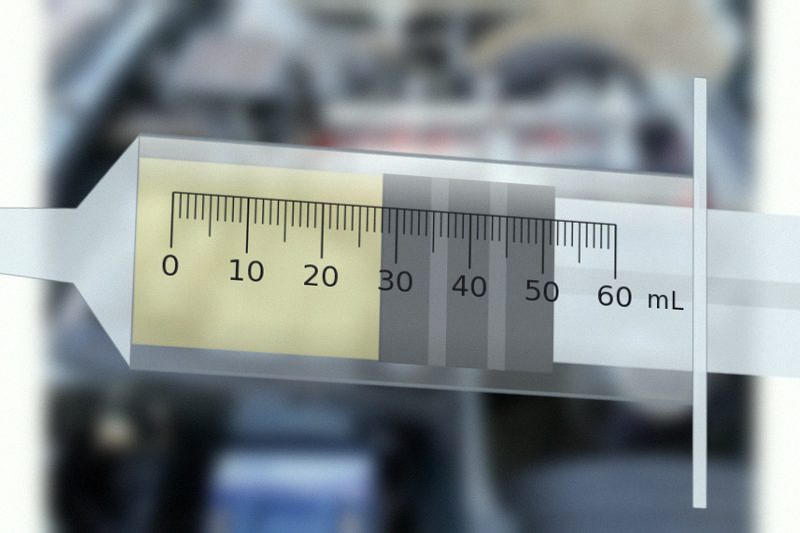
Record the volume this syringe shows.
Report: 28 mL
